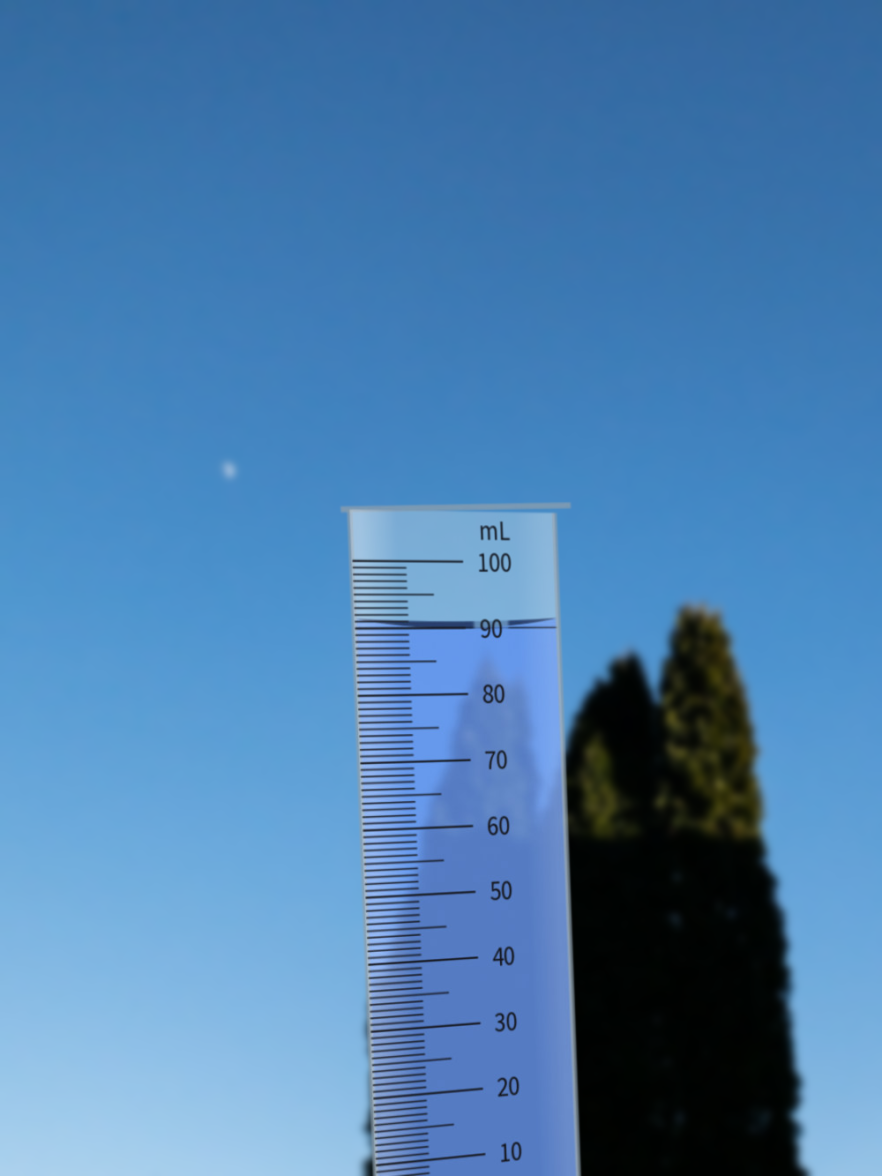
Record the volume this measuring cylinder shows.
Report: 90 mL
